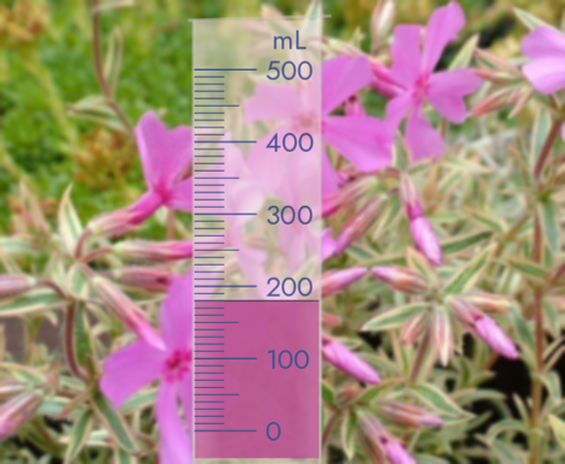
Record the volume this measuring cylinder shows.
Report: 180 mL
